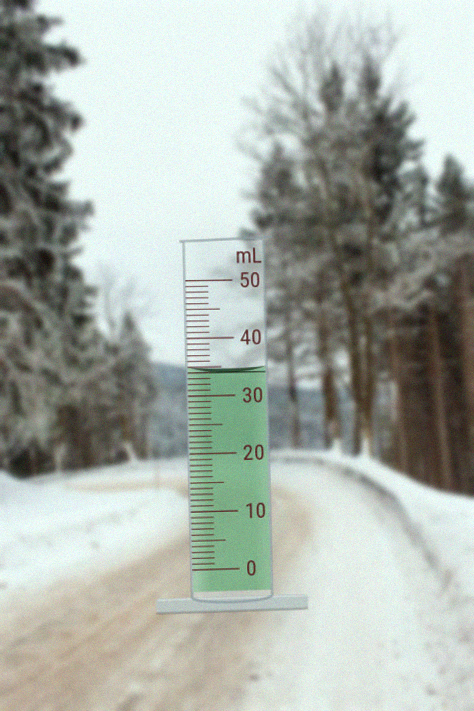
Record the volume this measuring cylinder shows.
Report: 34 mL
